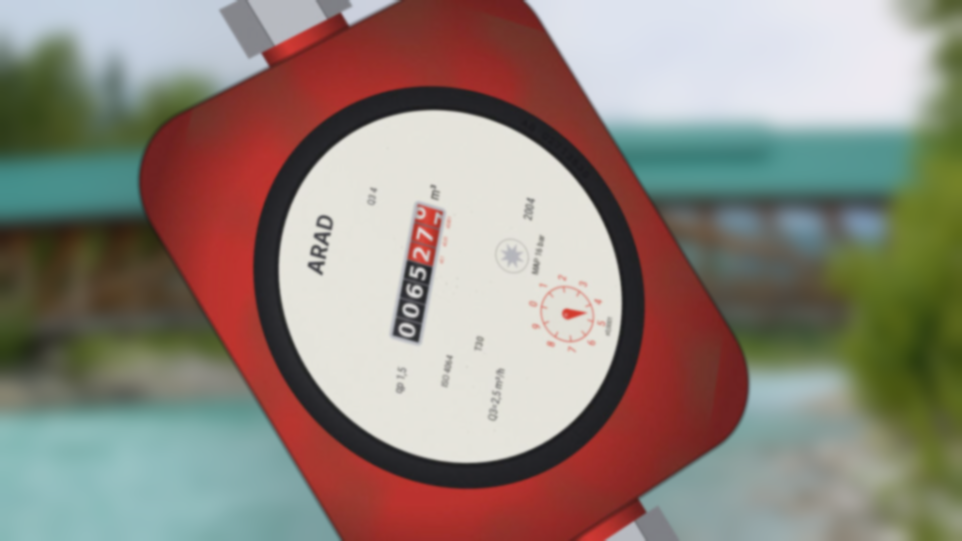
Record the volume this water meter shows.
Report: 65.2764 m³
